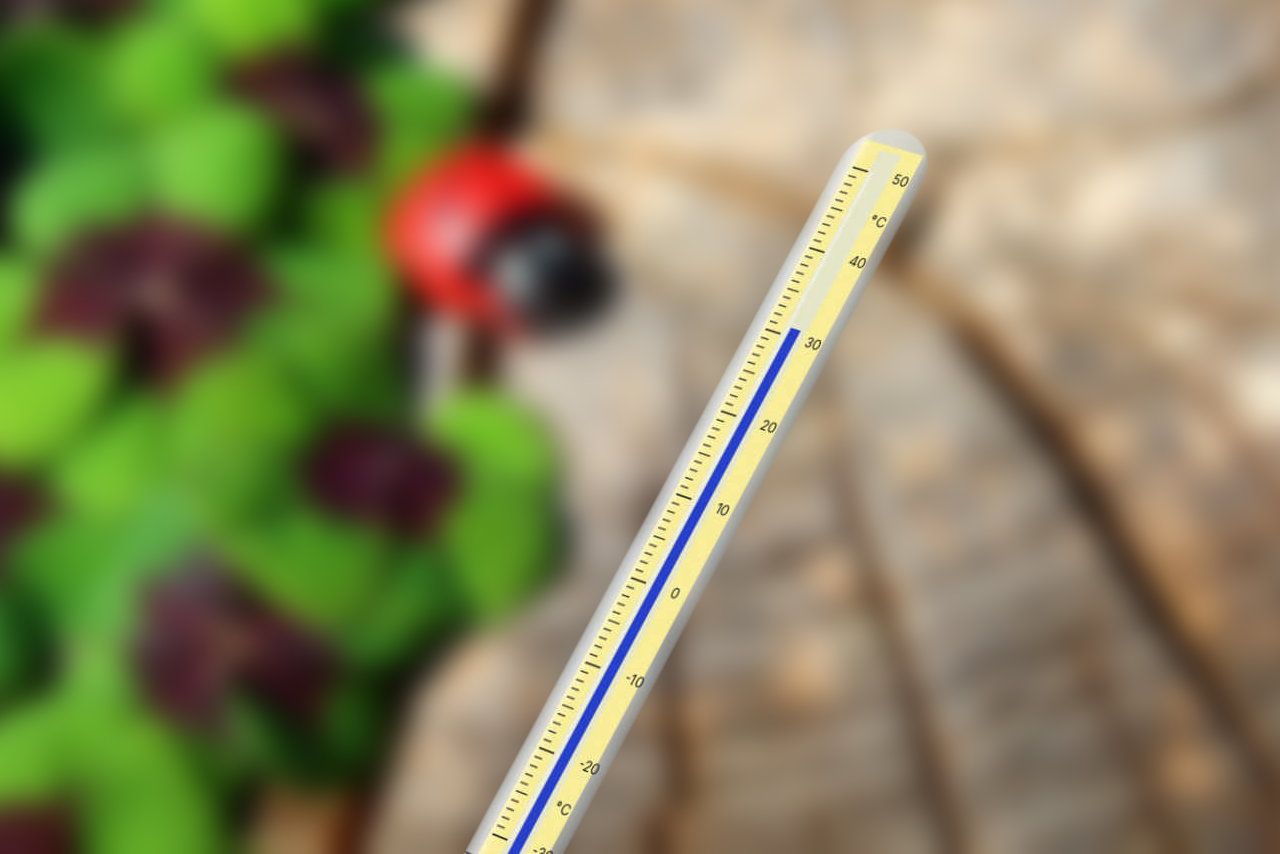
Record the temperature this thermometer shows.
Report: 31 °C
